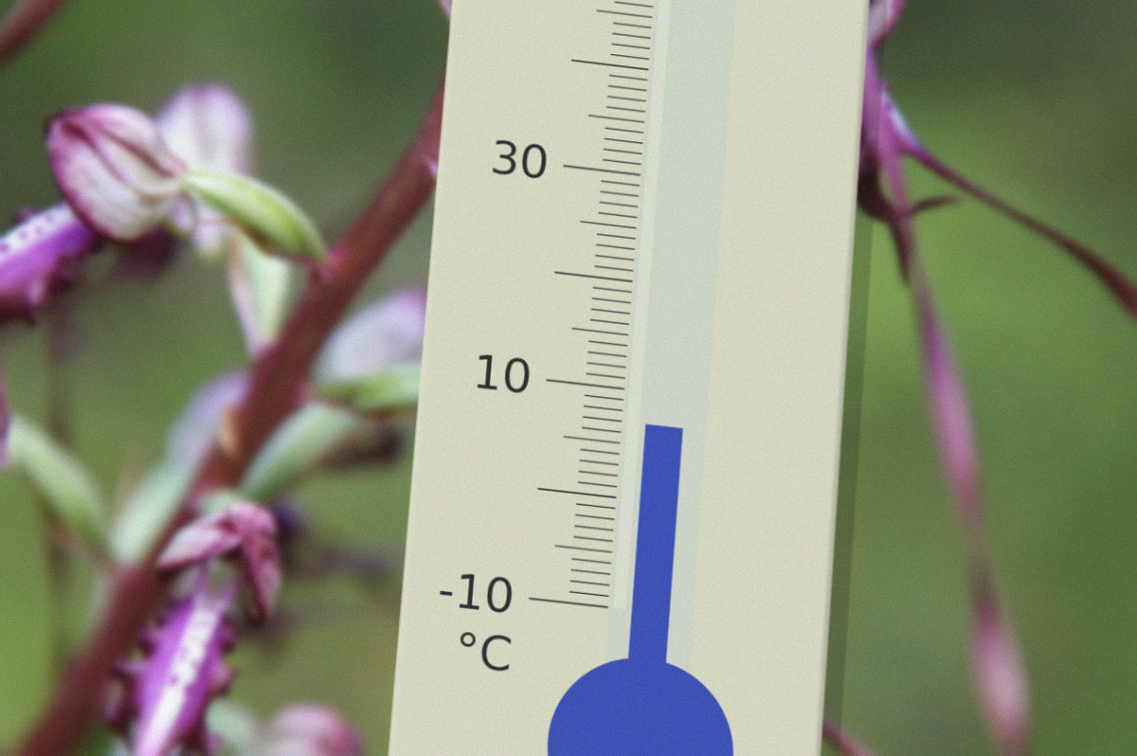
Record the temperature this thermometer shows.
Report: 7 °C
